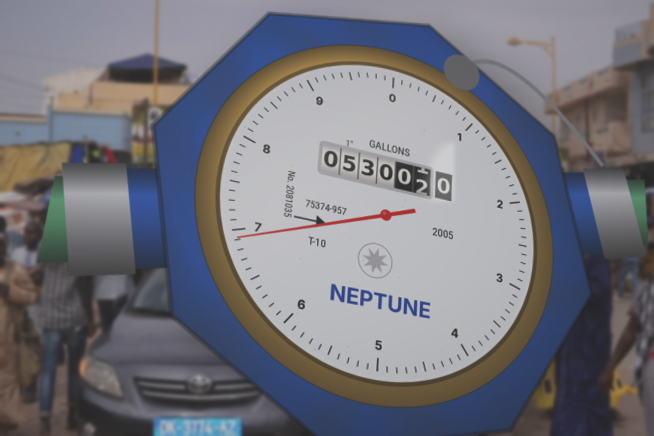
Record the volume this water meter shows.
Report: 530016.9 gal
